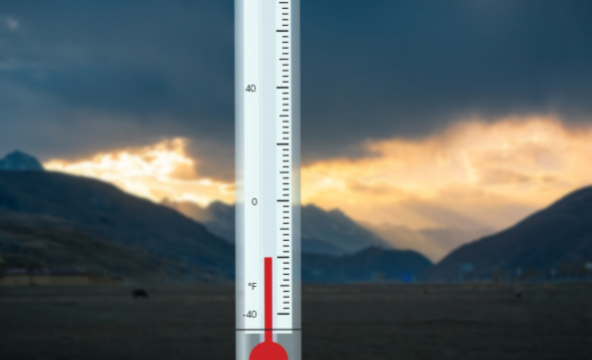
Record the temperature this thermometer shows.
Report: -20 °F
